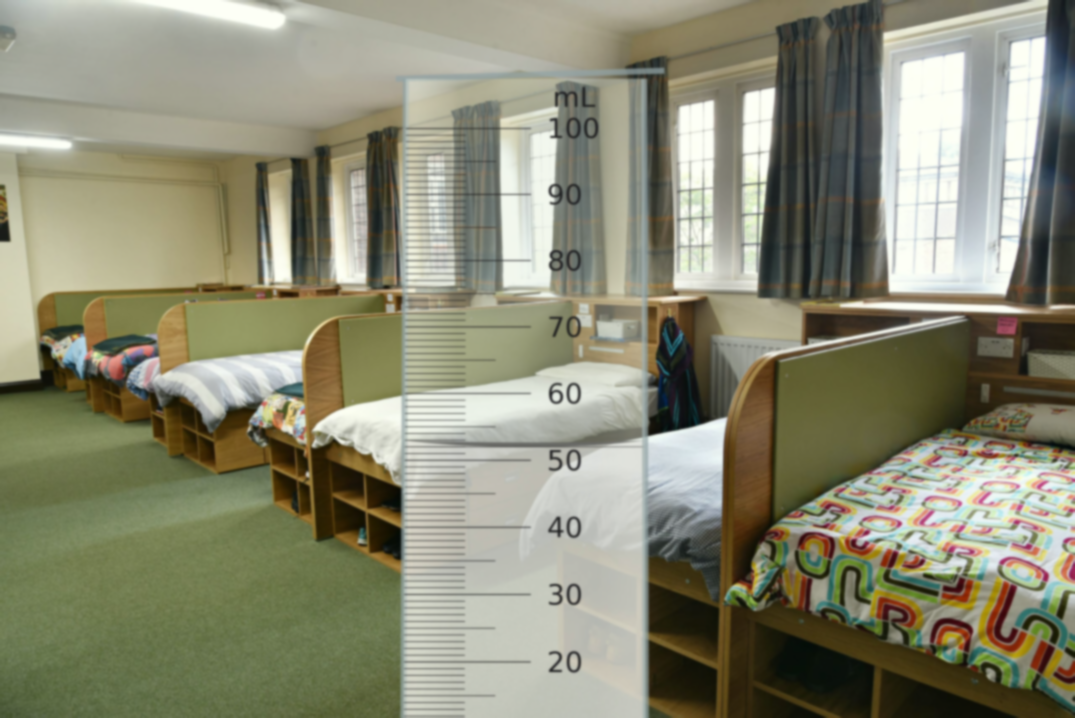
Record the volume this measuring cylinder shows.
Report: 52 mL
